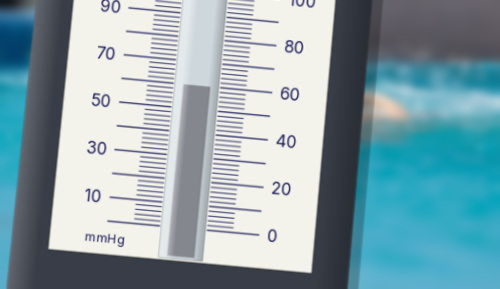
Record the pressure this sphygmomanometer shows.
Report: 60 mmHg
